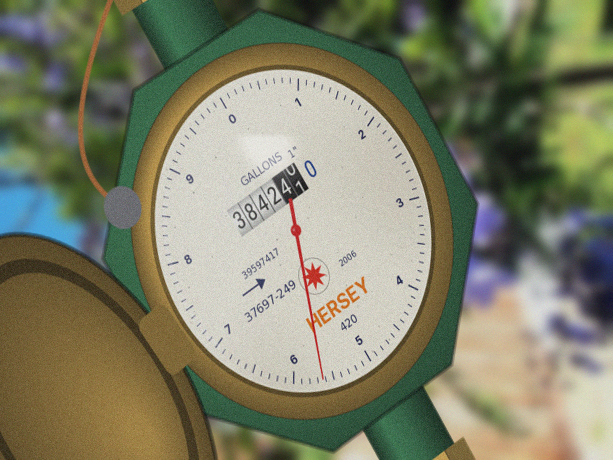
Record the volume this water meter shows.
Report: 3842405.6 gal
